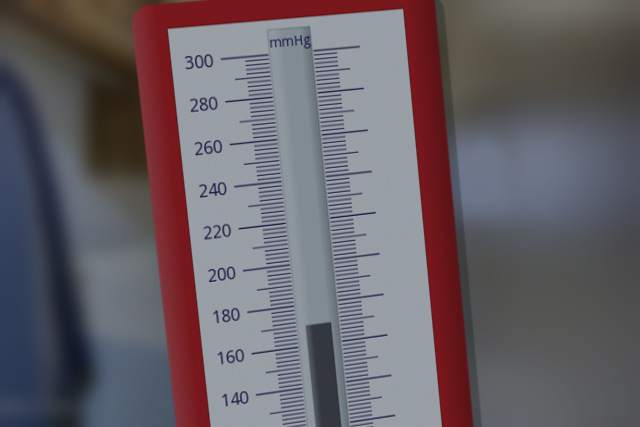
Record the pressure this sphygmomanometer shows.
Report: 170 mmHg
